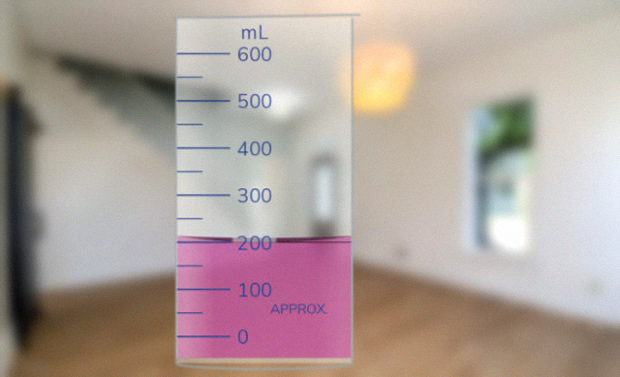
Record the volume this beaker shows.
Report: 200 mL
